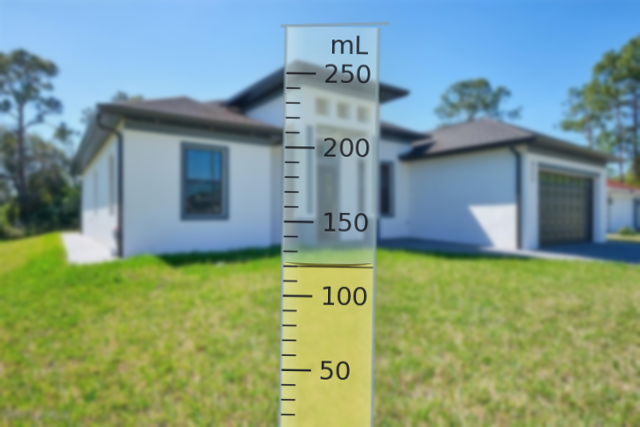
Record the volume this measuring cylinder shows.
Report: 120 mL
